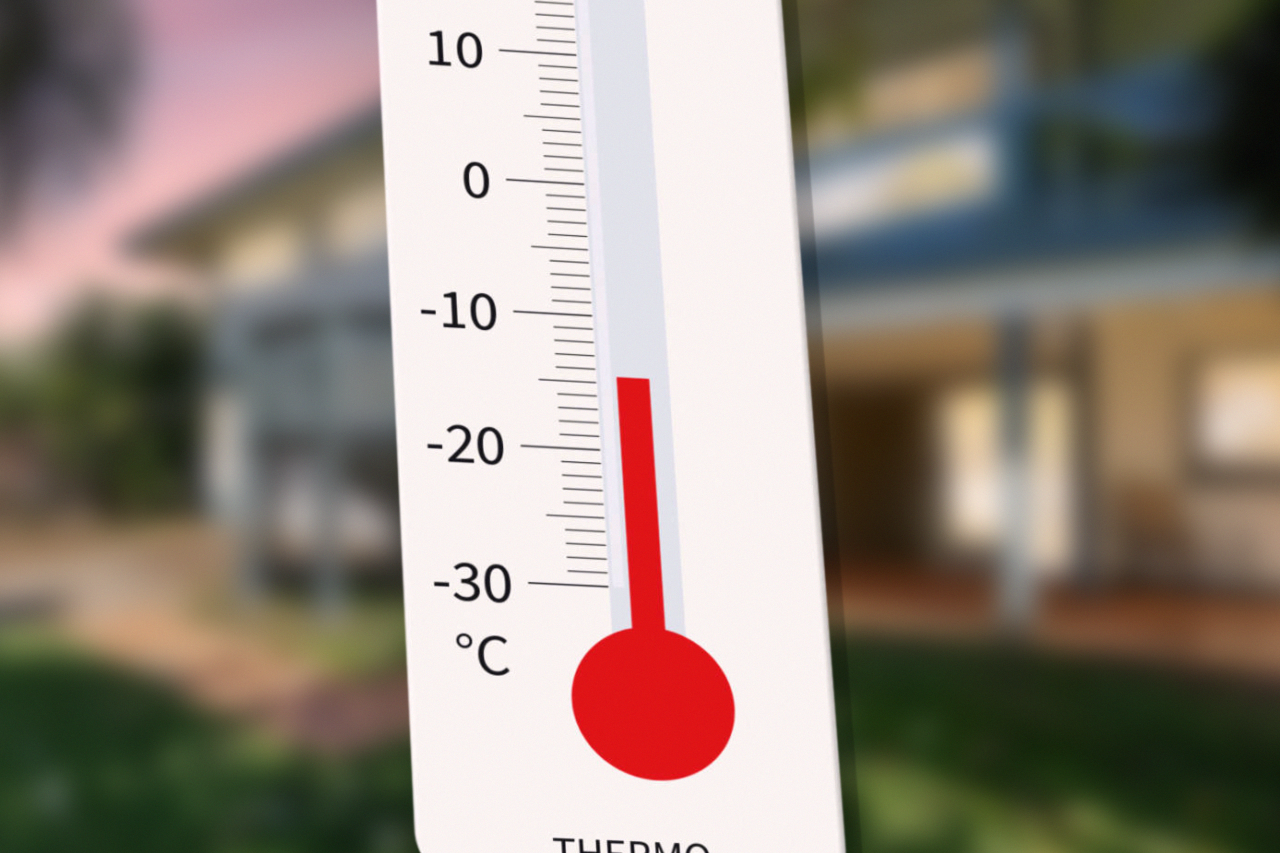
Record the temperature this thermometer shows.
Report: -14.5 °C
